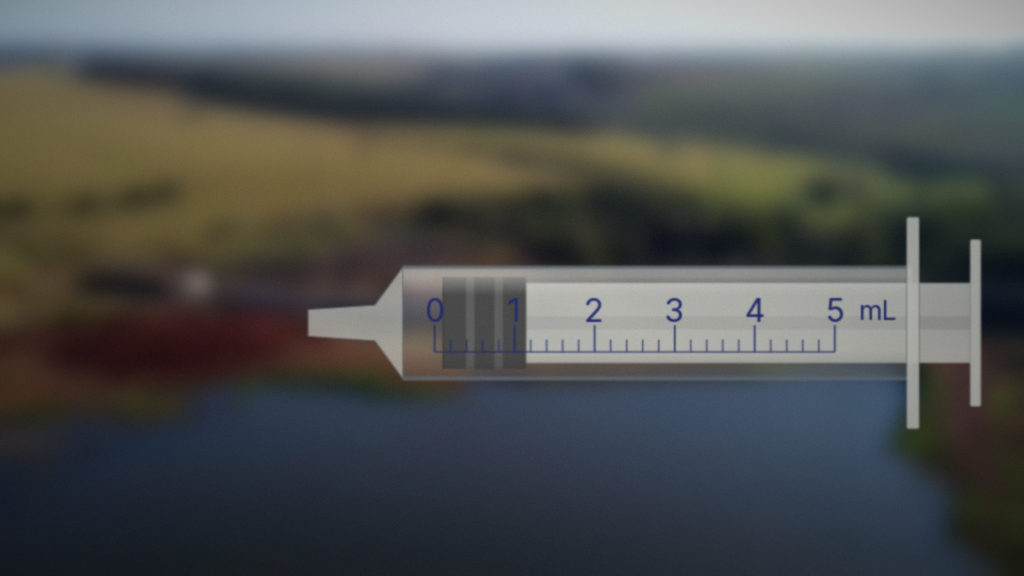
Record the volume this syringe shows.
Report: 0.1 mL
